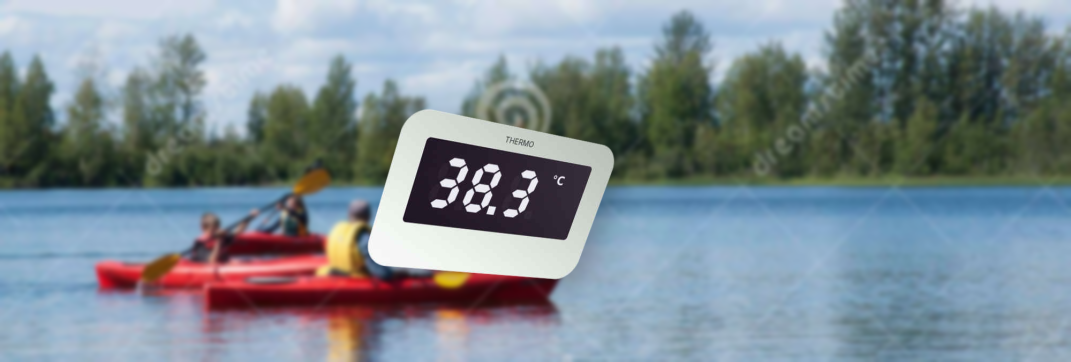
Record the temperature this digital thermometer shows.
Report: 38.3 °C
